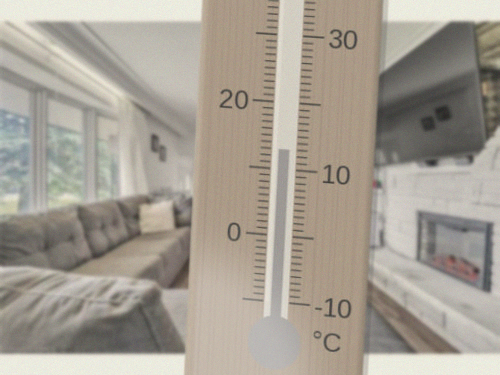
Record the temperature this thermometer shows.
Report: 13 °C
